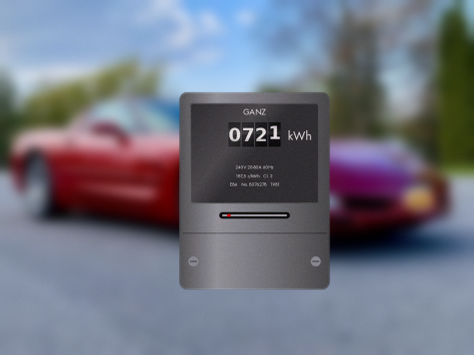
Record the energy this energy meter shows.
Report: 721 kWh
